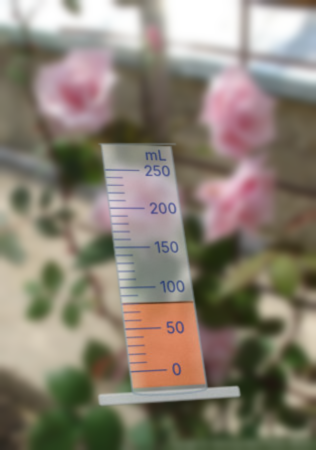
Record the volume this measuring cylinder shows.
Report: 80 mL
